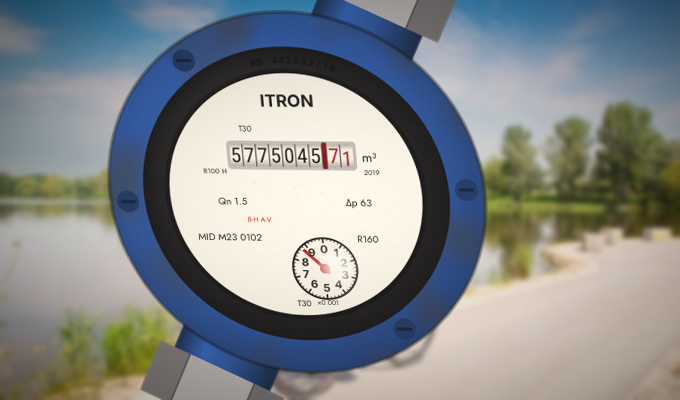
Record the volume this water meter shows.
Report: 5775045.708 m³
